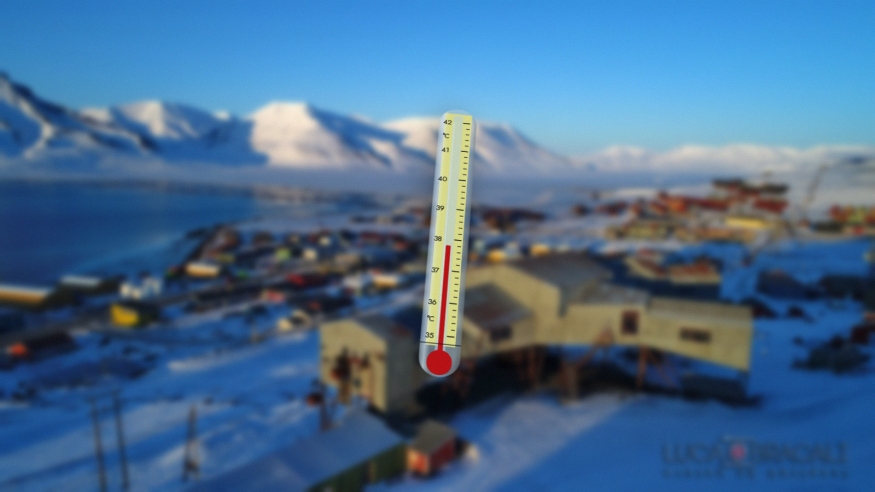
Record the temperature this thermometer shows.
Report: 37.8 °C
